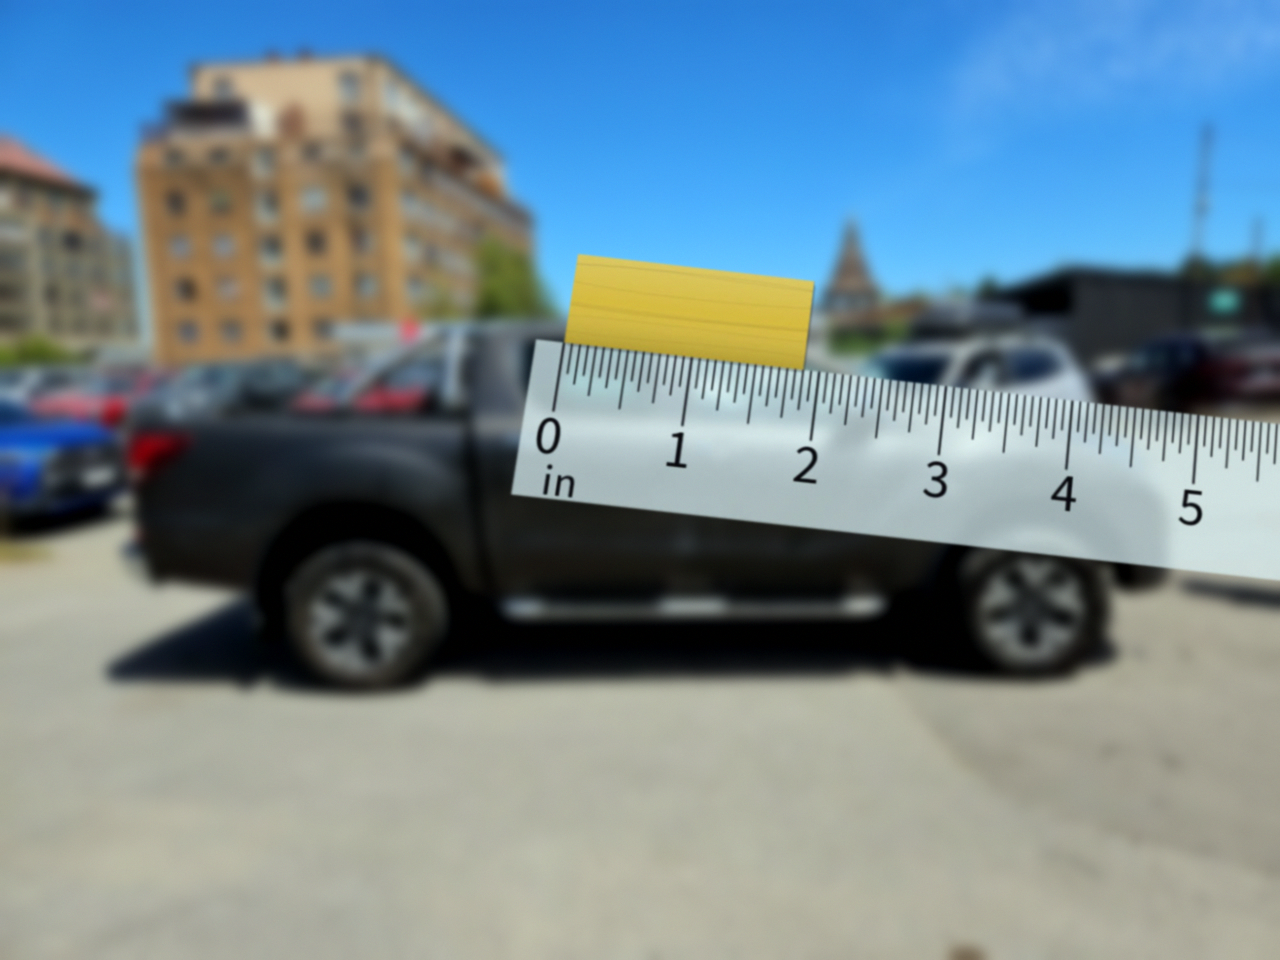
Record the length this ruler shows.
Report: 1.875 in
